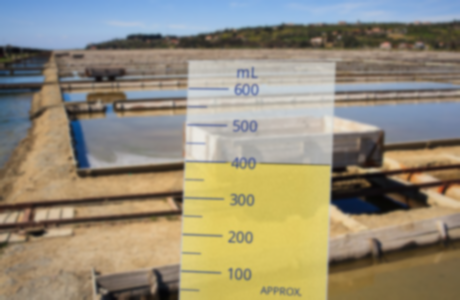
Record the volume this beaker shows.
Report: 400 mL
